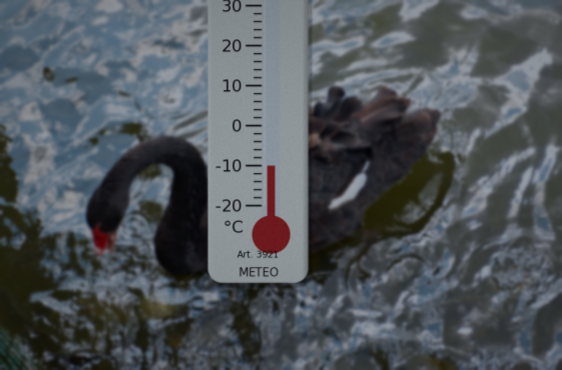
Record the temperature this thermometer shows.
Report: -10 °C
